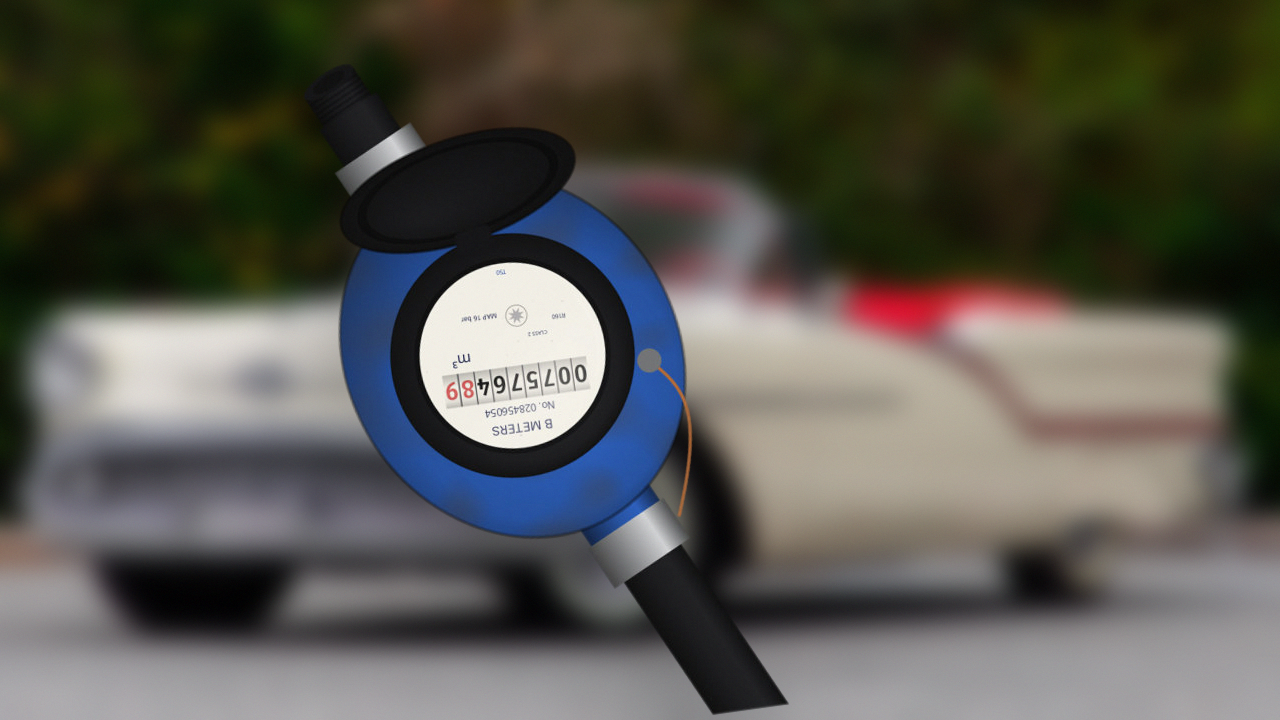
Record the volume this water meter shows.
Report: 75764.89 m³
